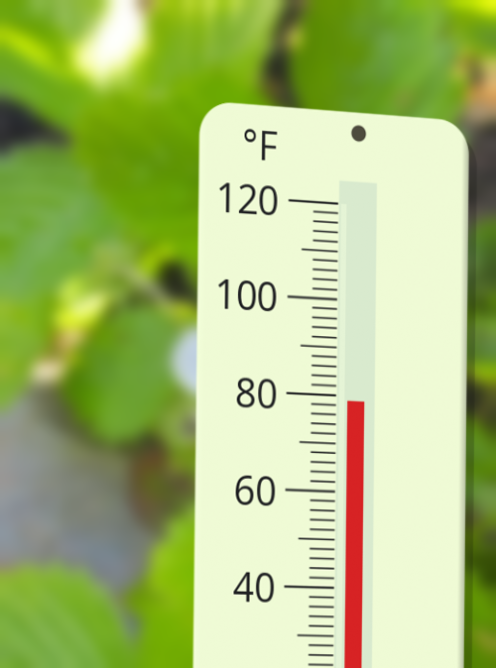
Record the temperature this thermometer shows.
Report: 79 °F
